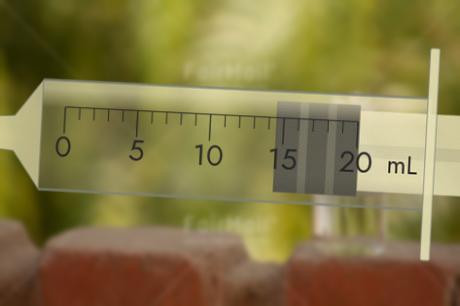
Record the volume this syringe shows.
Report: 14.5 mL
